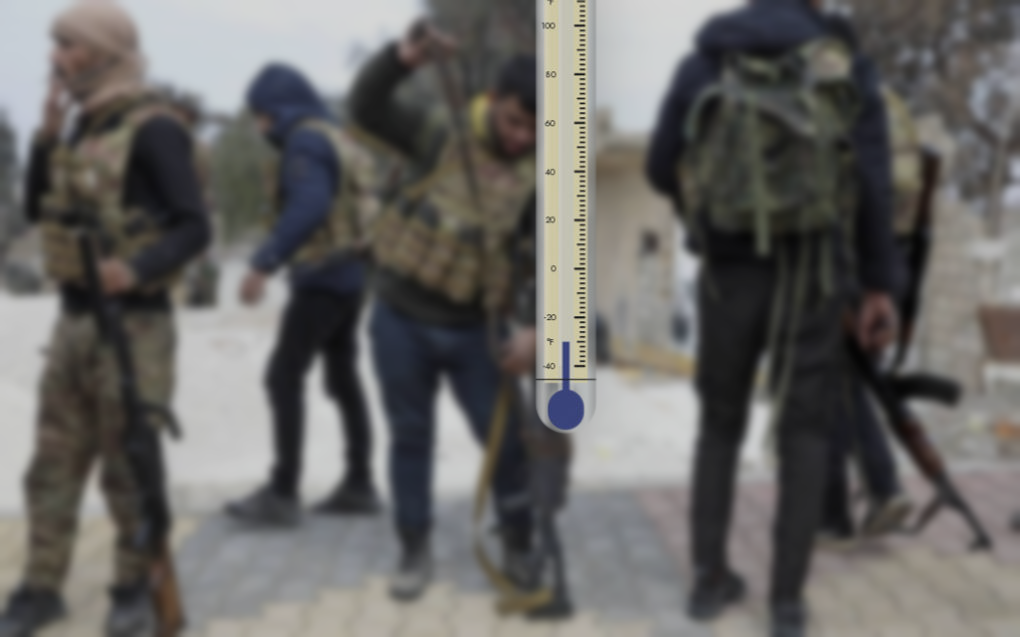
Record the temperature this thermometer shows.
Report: -30 °F
